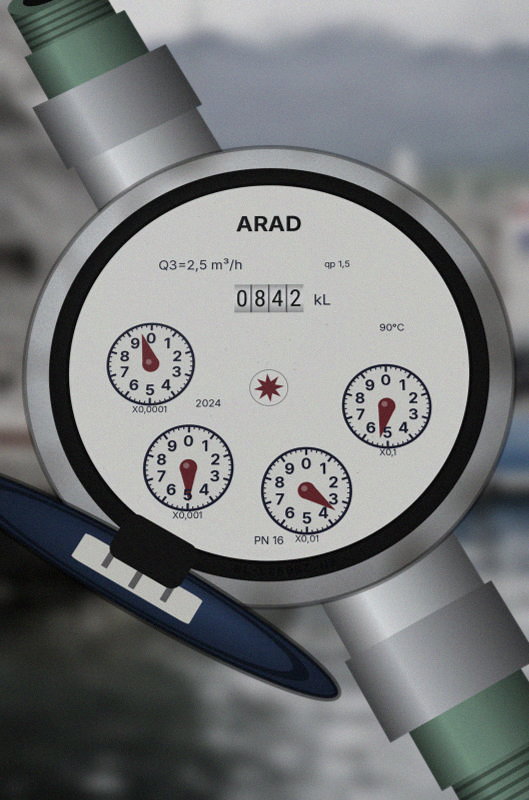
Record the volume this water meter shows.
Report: 842.5349 kL
